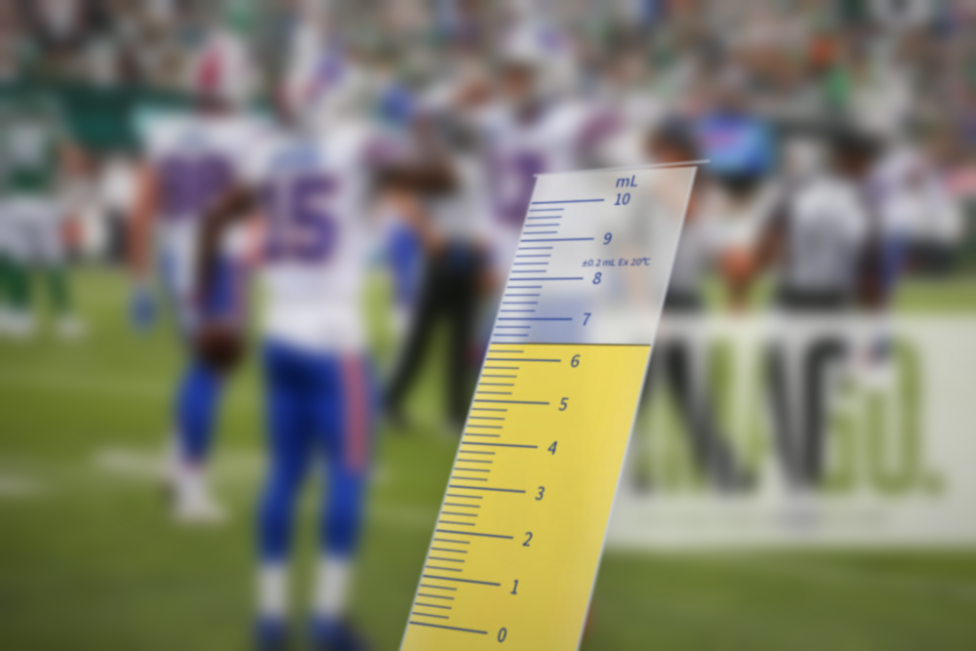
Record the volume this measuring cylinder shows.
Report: 6.4 mL
